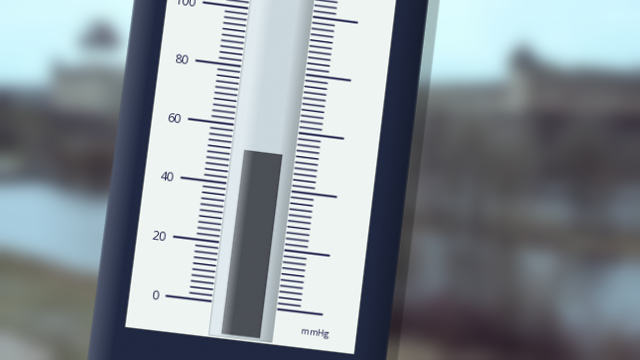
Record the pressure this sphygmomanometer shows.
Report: 52 mmHg
